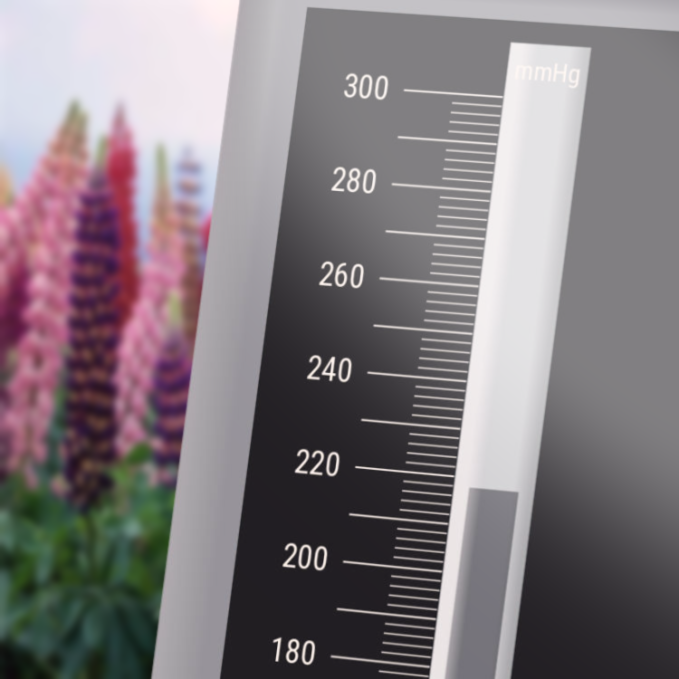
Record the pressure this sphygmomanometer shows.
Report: 218 mmHg
